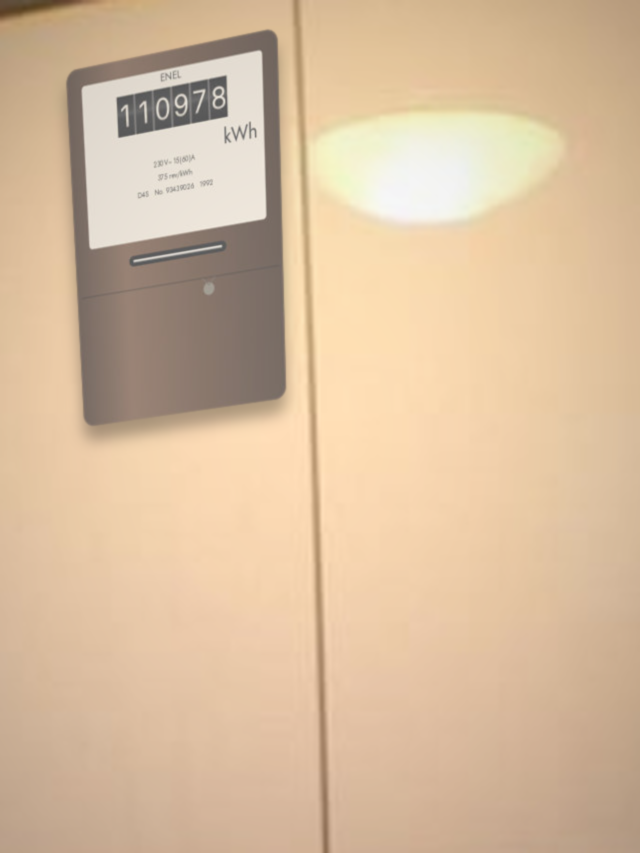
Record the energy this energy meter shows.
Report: 110978 kWh
